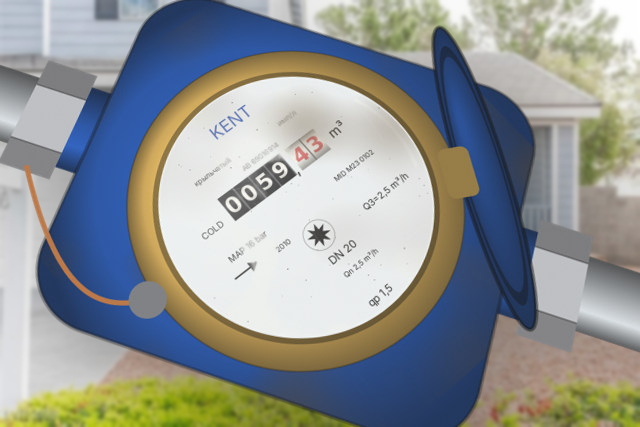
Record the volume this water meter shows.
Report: 59.43 m³
